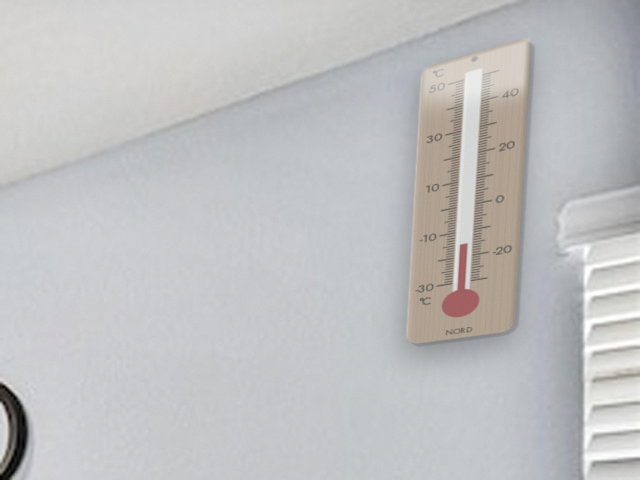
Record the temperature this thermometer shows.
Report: -15 °C
